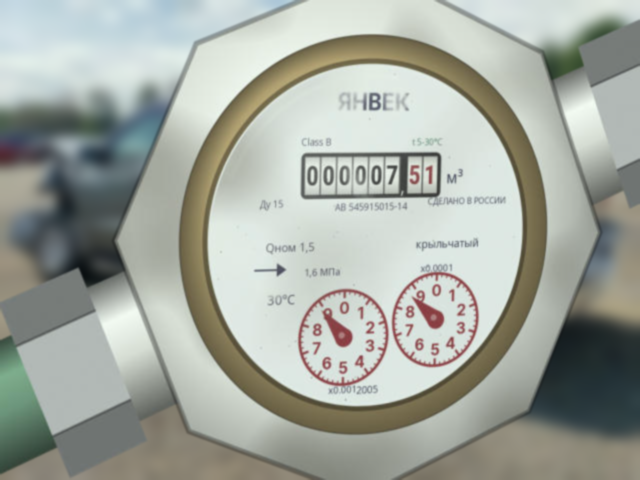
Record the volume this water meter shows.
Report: 7.5188 m³
